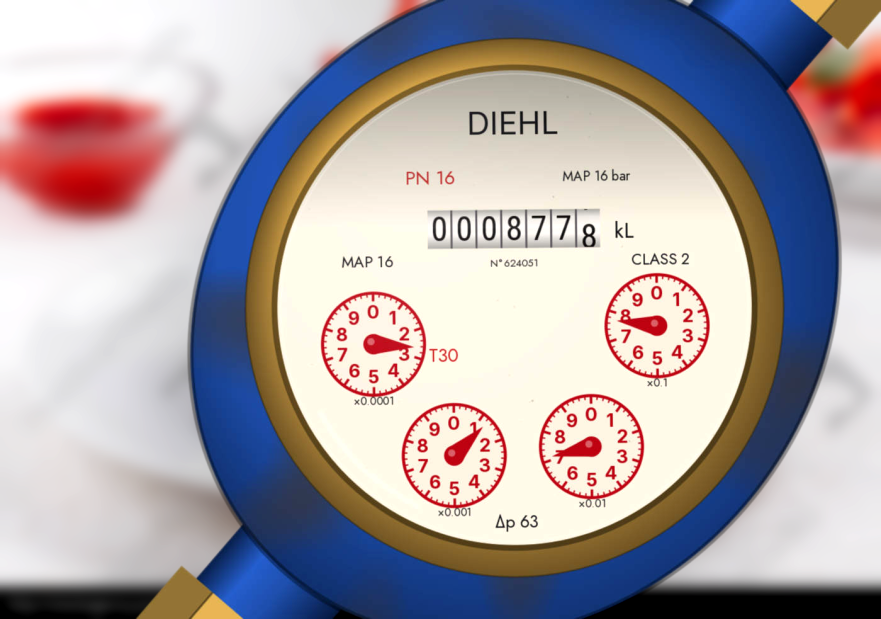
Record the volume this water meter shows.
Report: 8777.7712 kL
